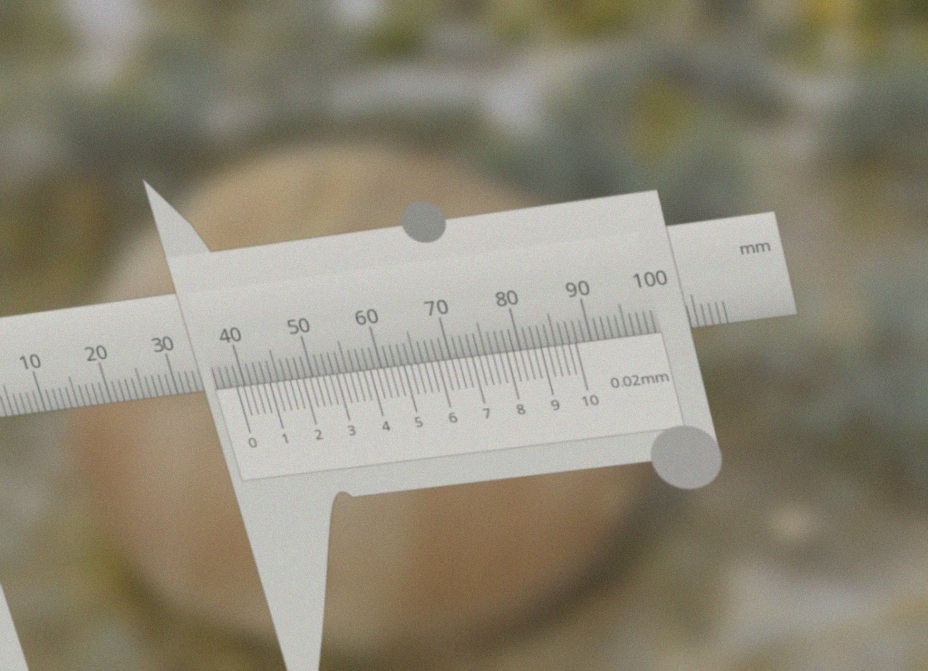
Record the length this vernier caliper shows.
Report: 38.8 mm
